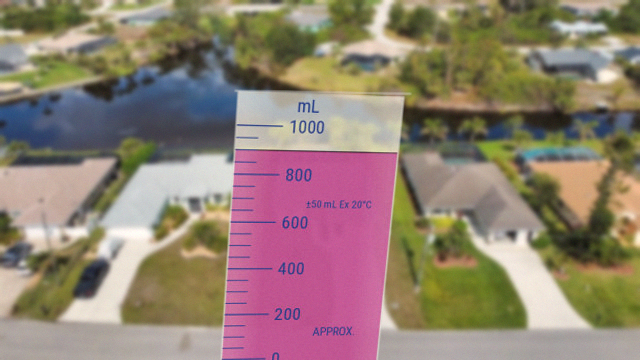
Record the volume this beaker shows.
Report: 900 mL
